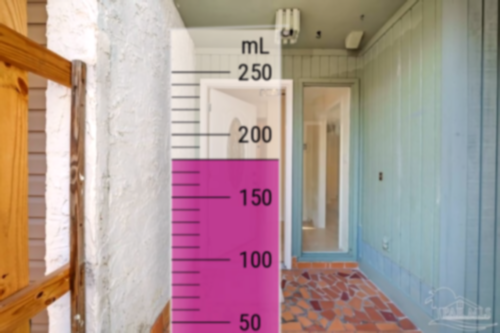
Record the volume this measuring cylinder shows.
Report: 180 mL
